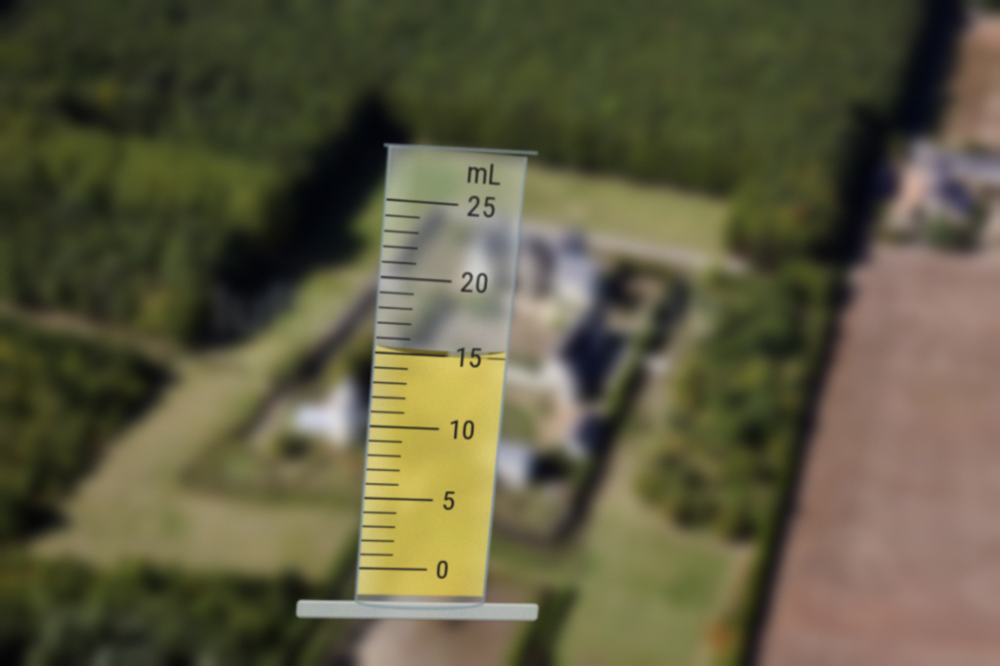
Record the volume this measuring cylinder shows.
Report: 15 mL
